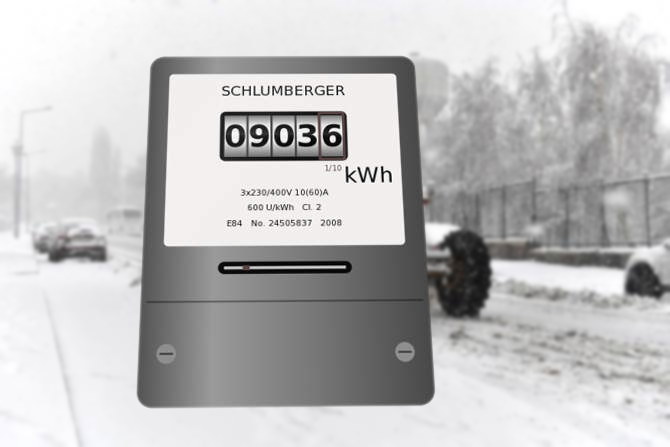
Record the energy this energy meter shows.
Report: 903.6 kWh
